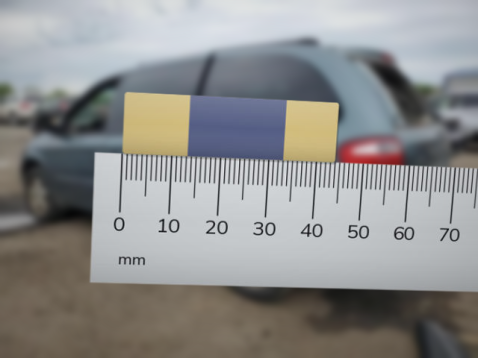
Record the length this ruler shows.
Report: 44 mm
